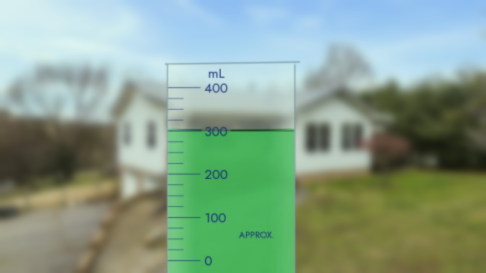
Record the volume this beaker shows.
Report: 300 mL
